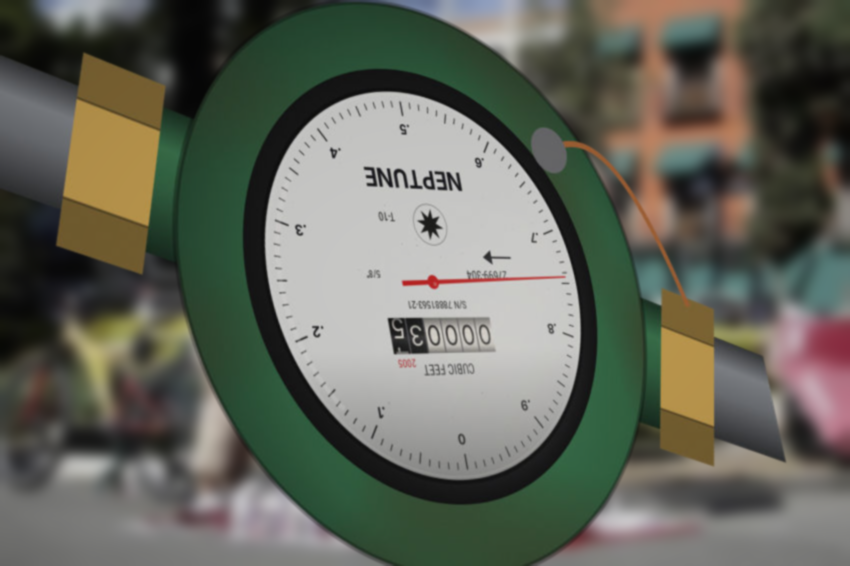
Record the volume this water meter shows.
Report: 34.74 ft³
